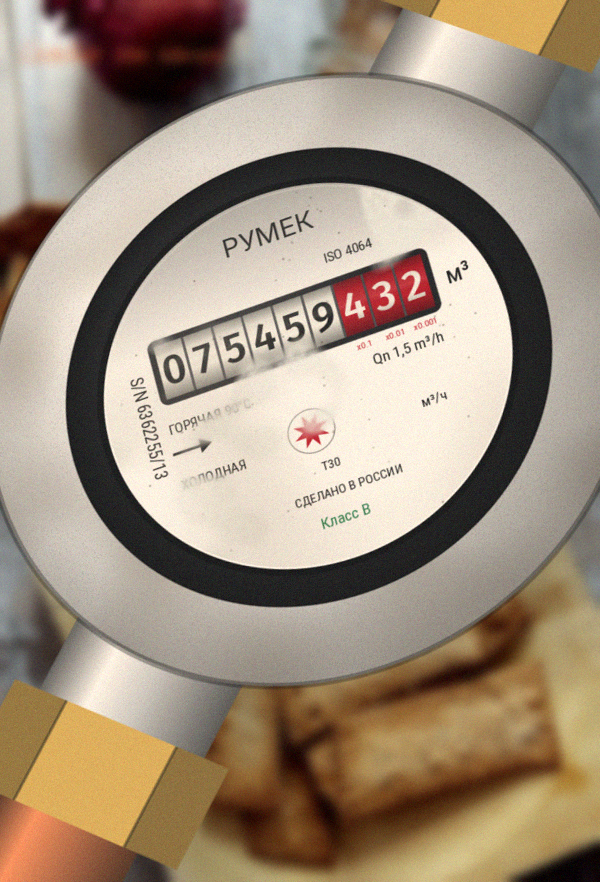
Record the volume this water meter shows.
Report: 75459.432 m³
